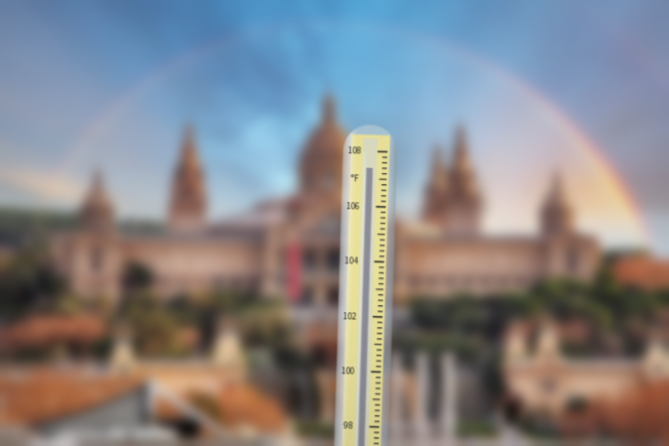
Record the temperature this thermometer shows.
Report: 107.4 °F
